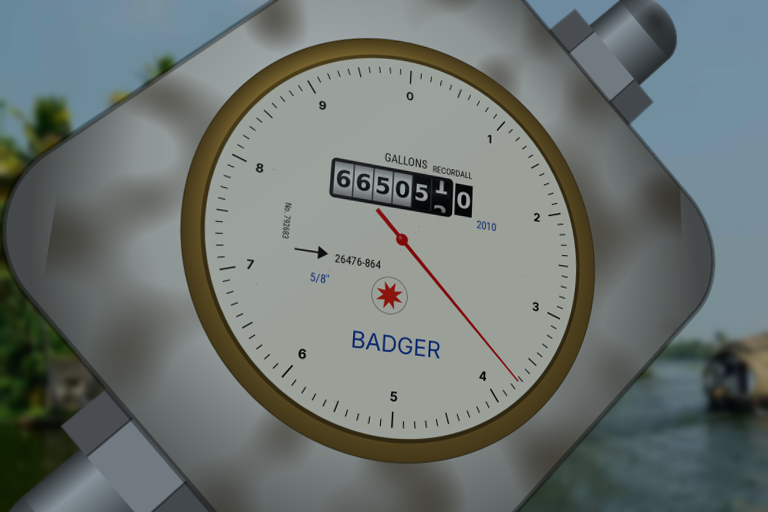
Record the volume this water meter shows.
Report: 6650513.7 gal
